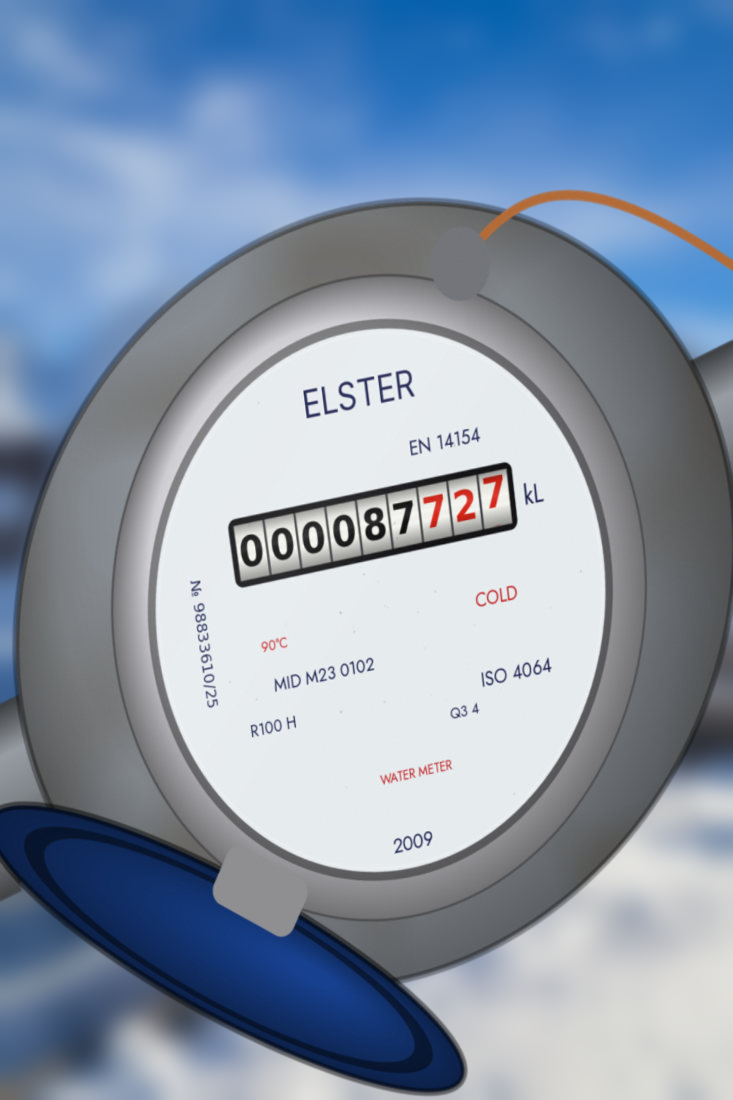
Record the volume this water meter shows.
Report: 87.727 kL
